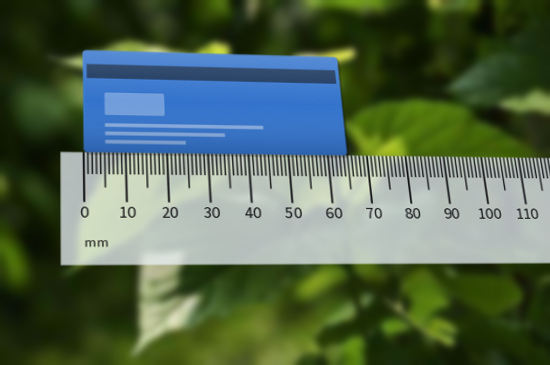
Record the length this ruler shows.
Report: 65 mm
